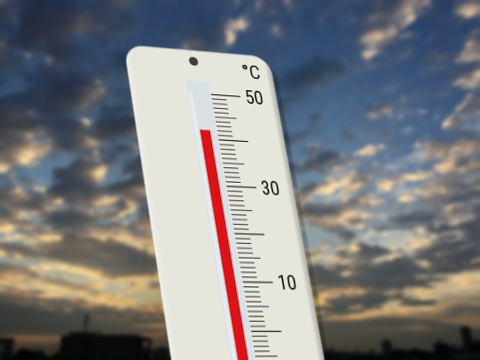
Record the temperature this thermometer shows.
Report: 42 °C
